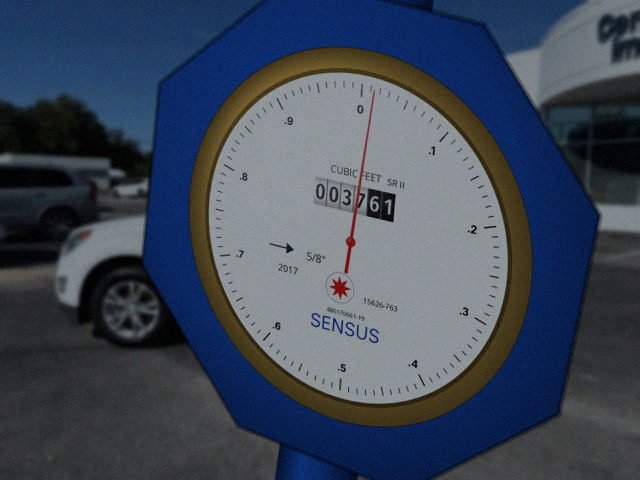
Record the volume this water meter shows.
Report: 3761.01 ft³
